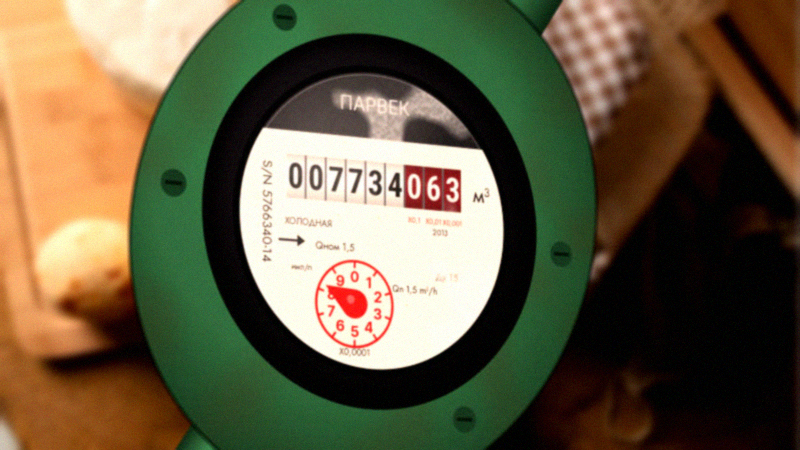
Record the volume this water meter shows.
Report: 7734.0638 m³
